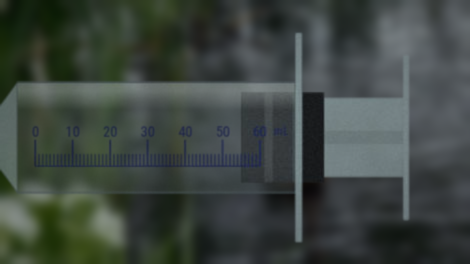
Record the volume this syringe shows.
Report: 55 mL
